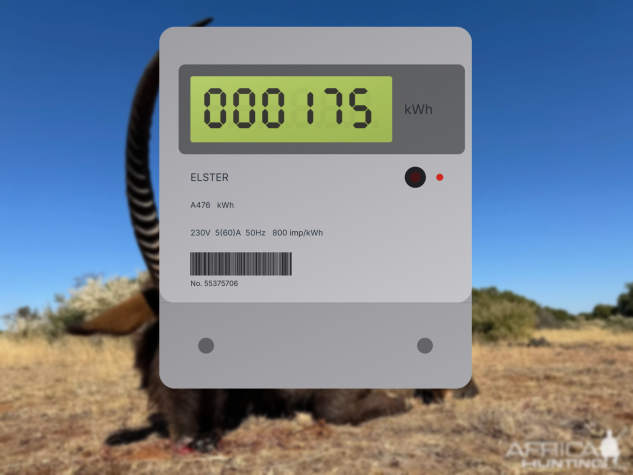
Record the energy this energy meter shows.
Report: 175 kWh
